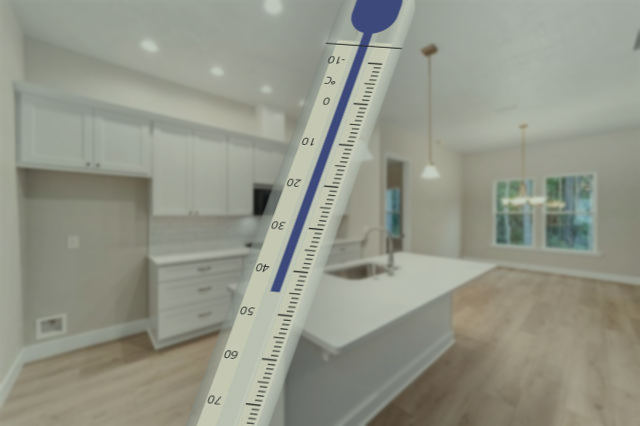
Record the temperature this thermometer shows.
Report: 45 °C
